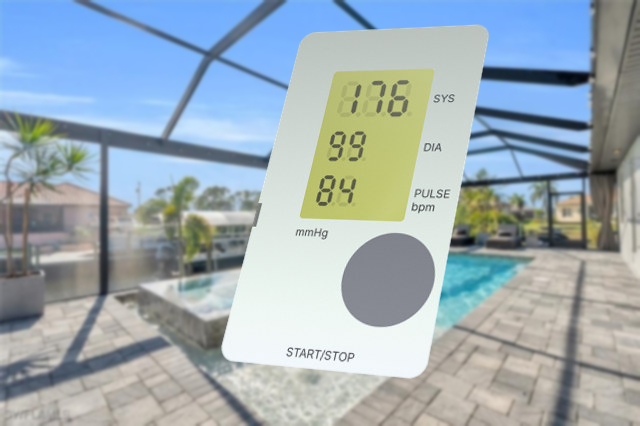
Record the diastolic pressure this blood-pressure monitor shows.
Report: 99 mmHg
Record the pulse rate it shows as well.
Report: 84 bpm
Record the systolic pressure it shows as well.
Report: 176 mmHg
